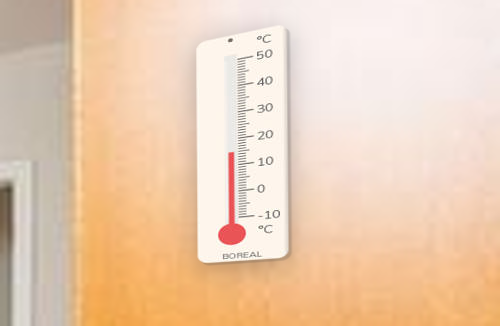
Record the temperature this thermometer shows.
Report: 15 °C
